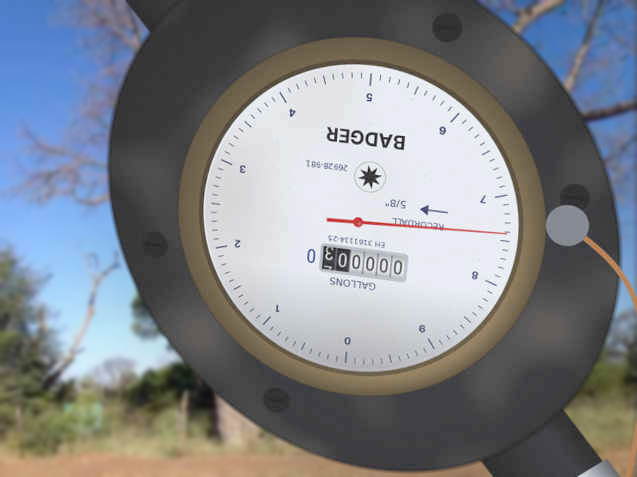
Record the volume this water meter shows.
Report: 27.4 gal
